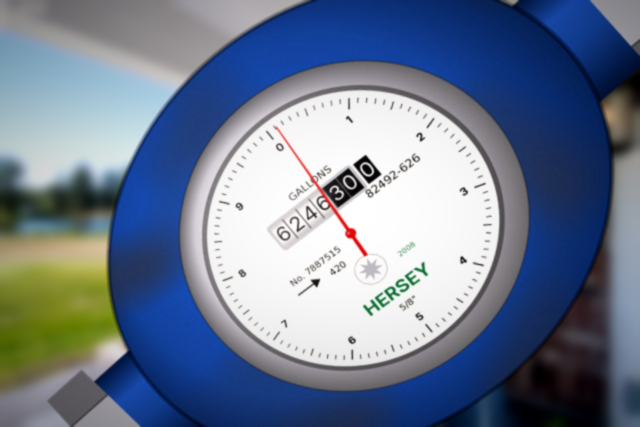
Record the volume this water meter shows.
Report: 6246300.1 gal
